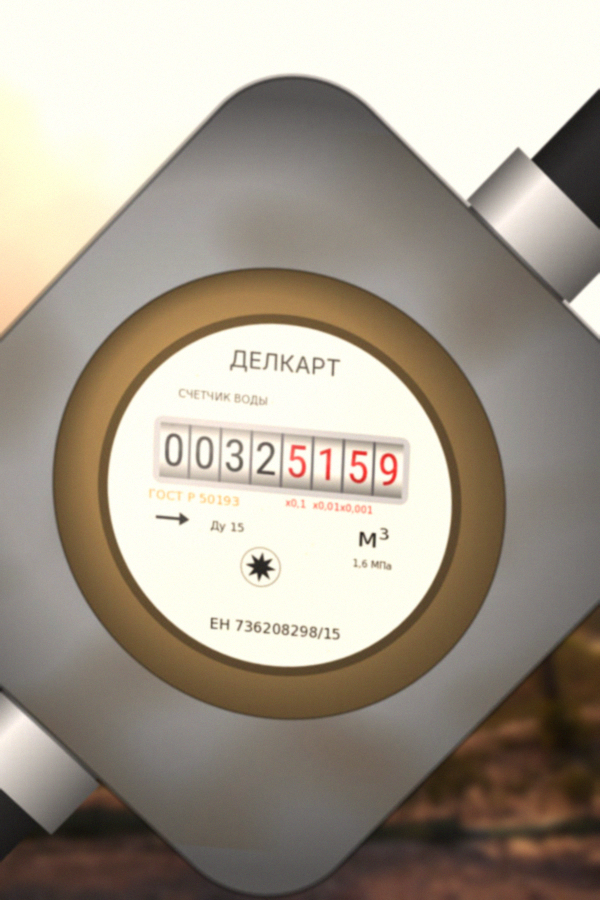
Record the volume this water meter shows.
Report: 32.5159 m³
